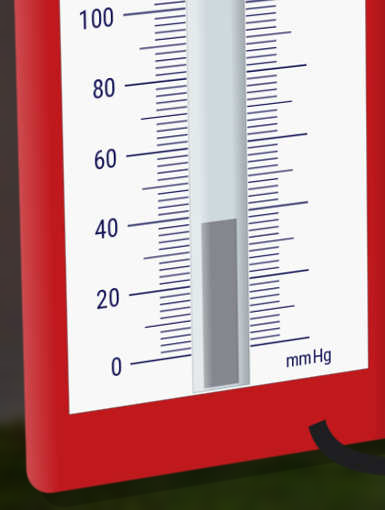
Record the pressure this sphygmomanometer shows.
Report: 38 mmHg
